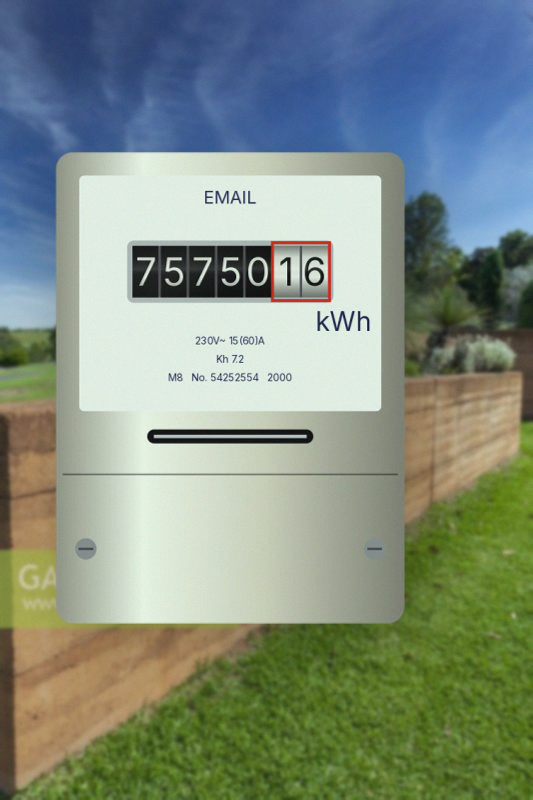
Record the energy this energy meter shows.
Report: 75750.16 kWh
